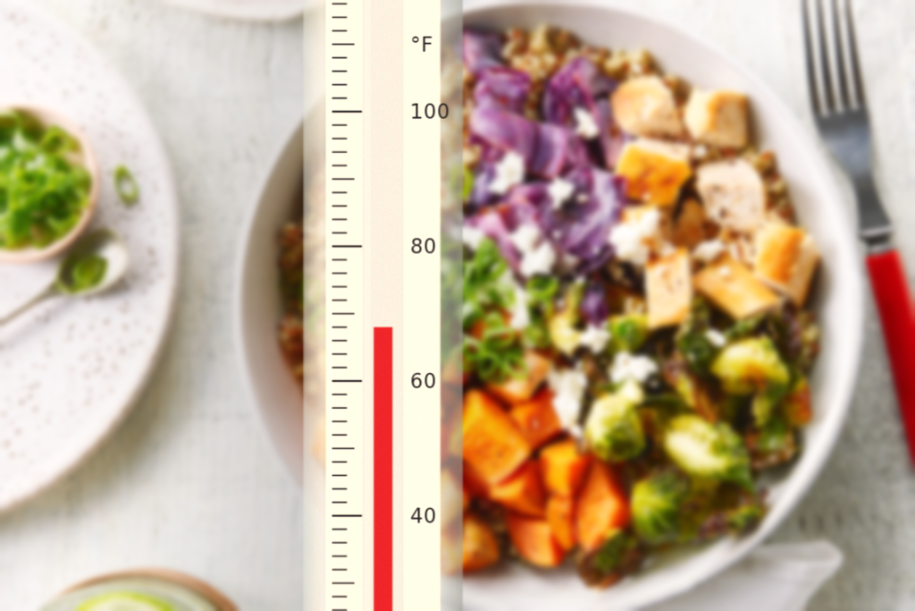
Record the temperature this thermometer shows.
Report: 68 °F
